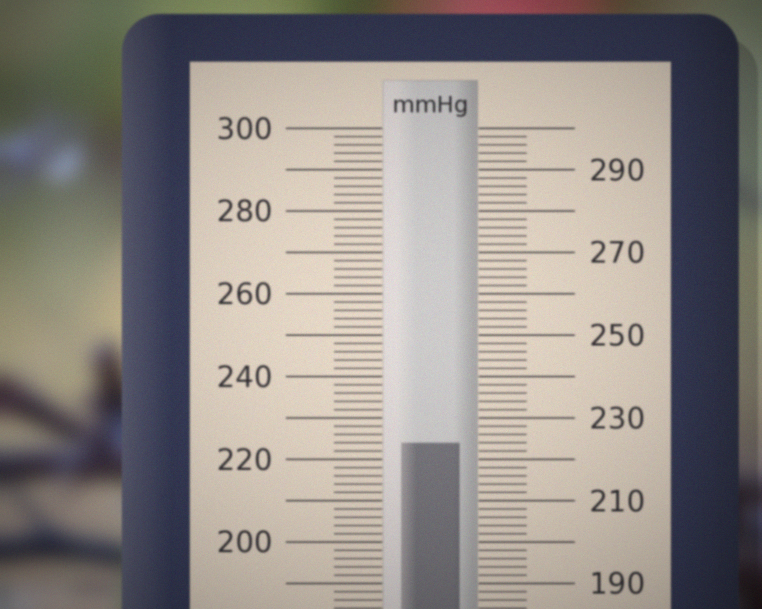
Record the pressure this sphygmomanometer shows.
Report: 224 mmHg
